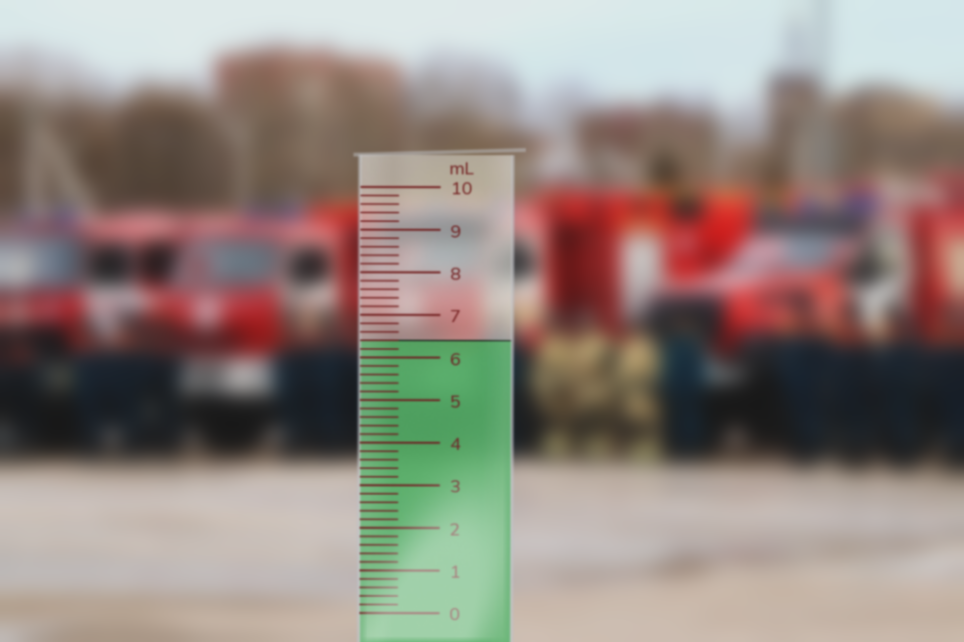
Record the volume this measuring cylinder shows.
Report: 6.4 mL
